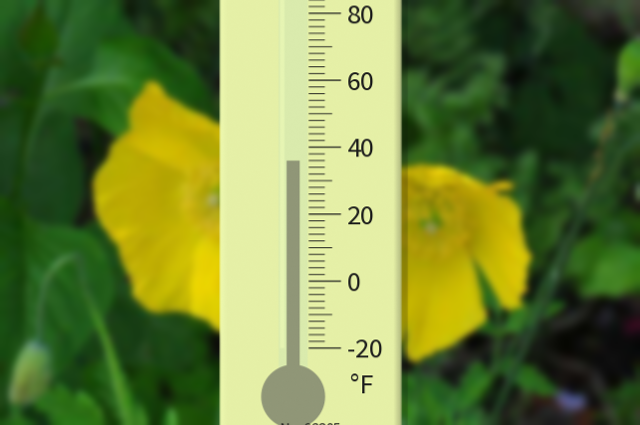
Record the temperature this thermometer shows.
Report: 36 °F
